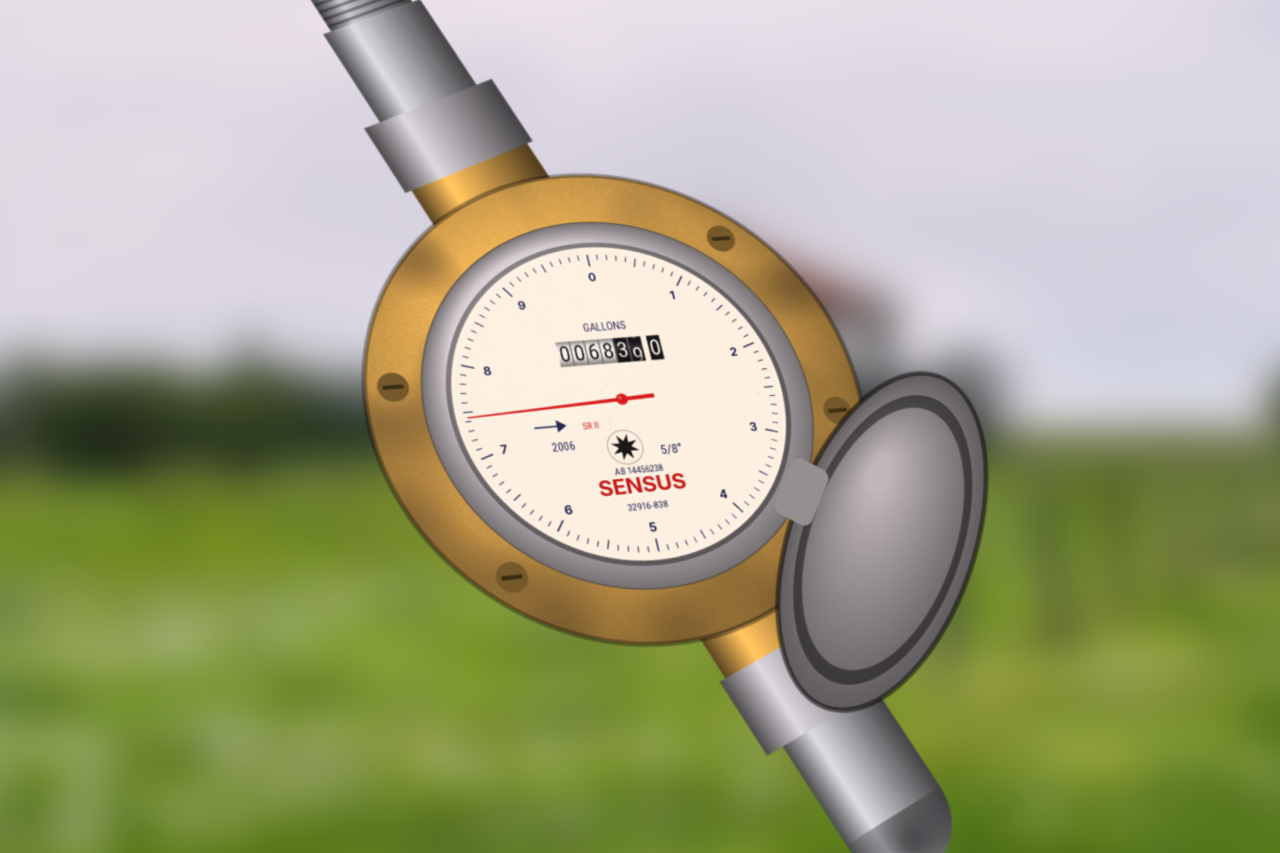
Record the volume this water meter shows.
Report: 68387.4 gal
